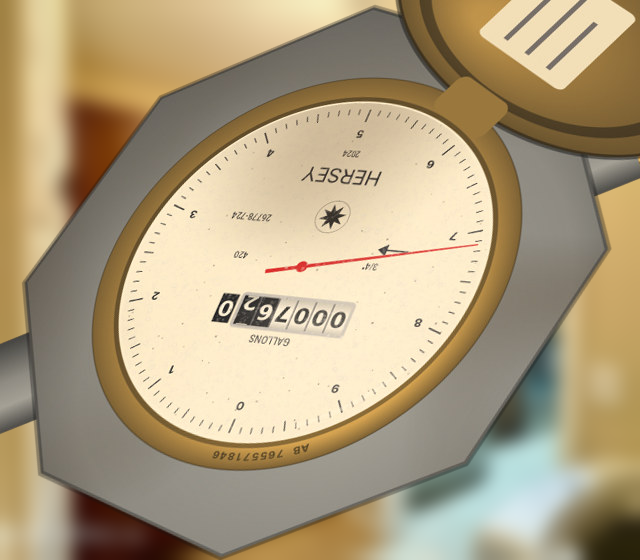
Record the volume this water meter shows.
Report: 7617.1 gal
